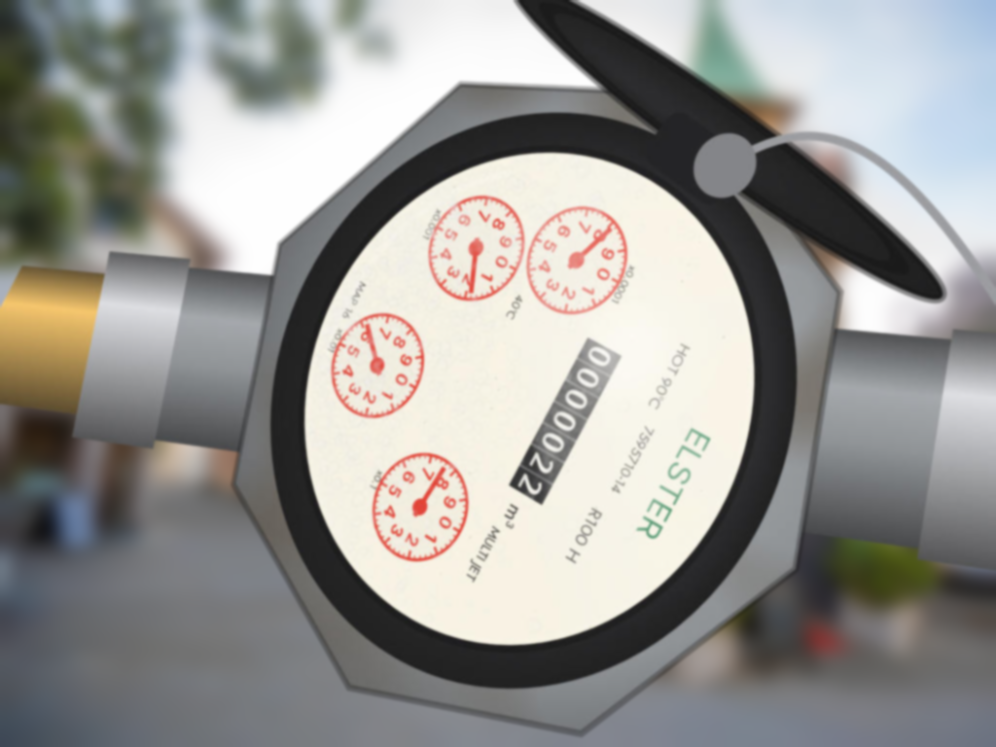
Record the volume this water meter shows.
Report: 22.7618 m³
